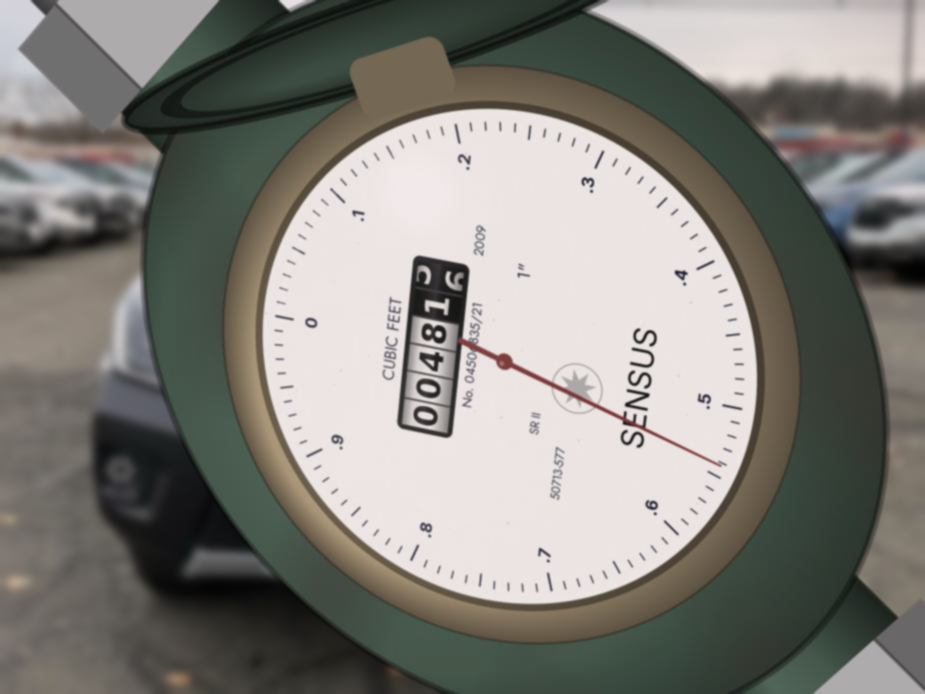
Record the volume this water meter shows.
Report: 4815.54 ft³
